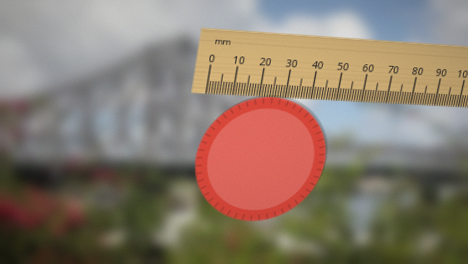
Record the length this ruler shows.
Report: 50 mm
